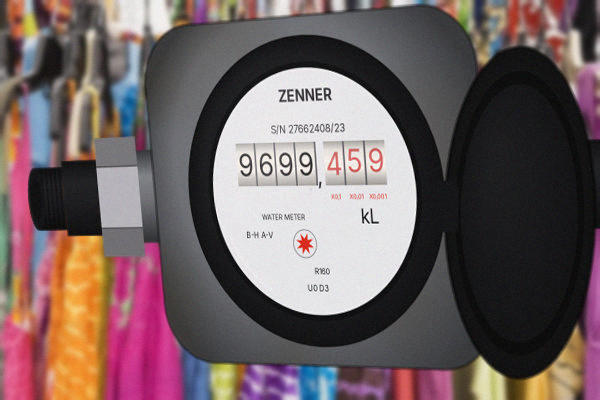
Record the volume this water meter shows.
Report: 9699.459 kL
